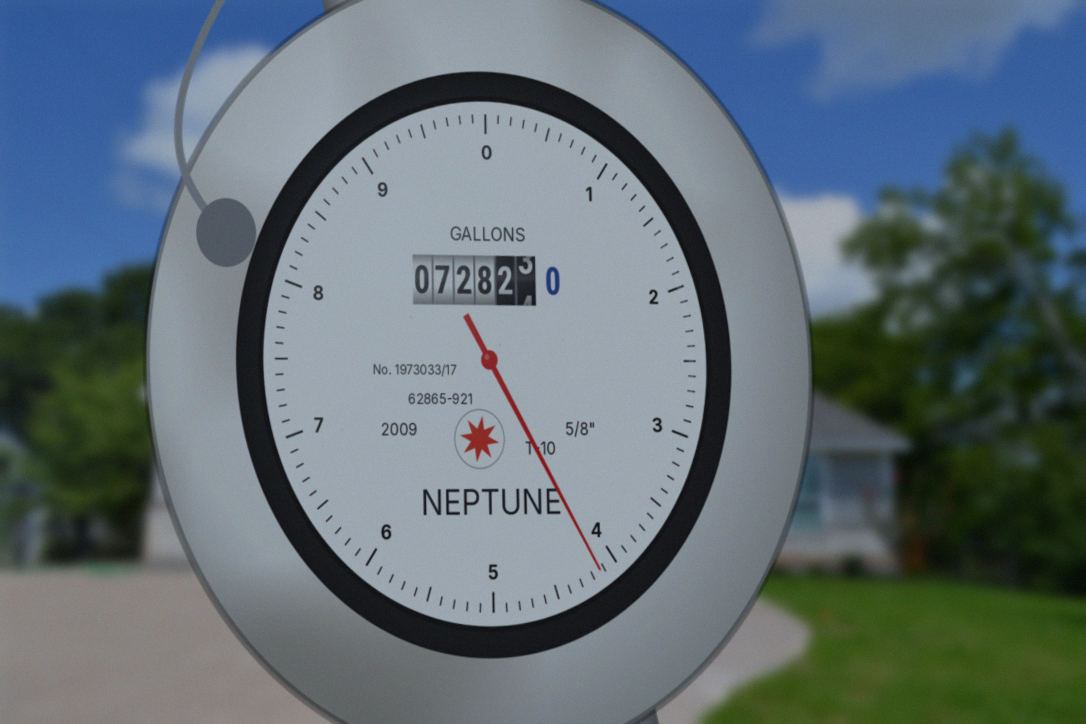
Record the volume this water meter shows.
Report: 728234.1 gal
